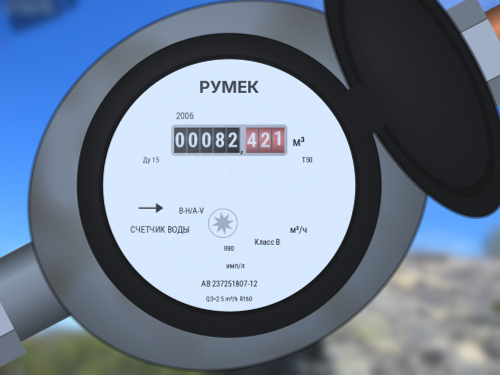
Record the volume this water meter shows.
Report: 82.421 m³
